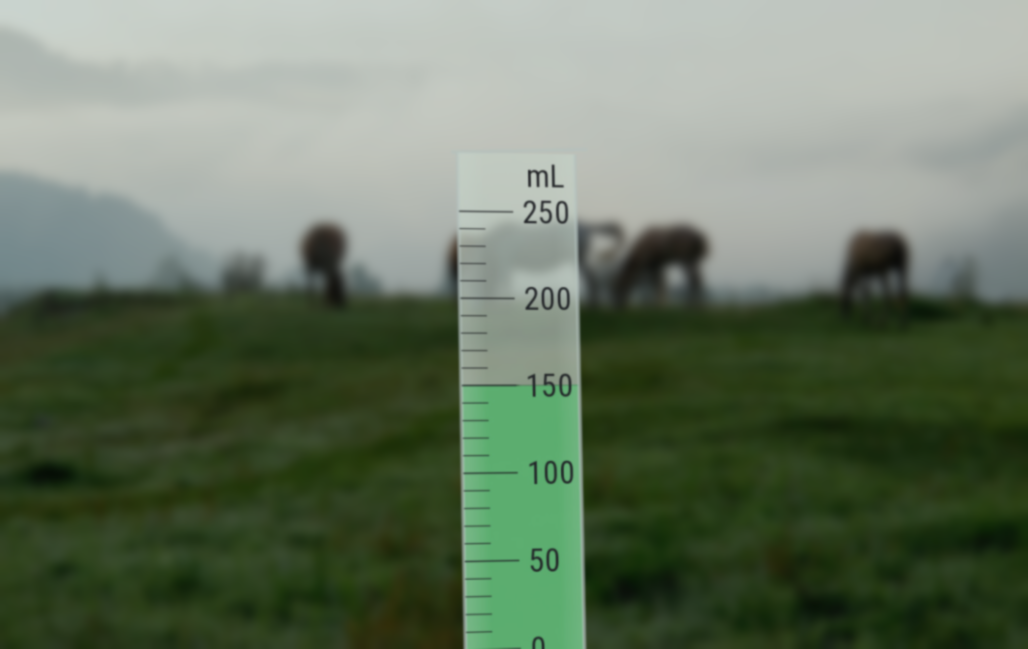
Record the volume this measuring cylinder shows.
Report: 150 mL
